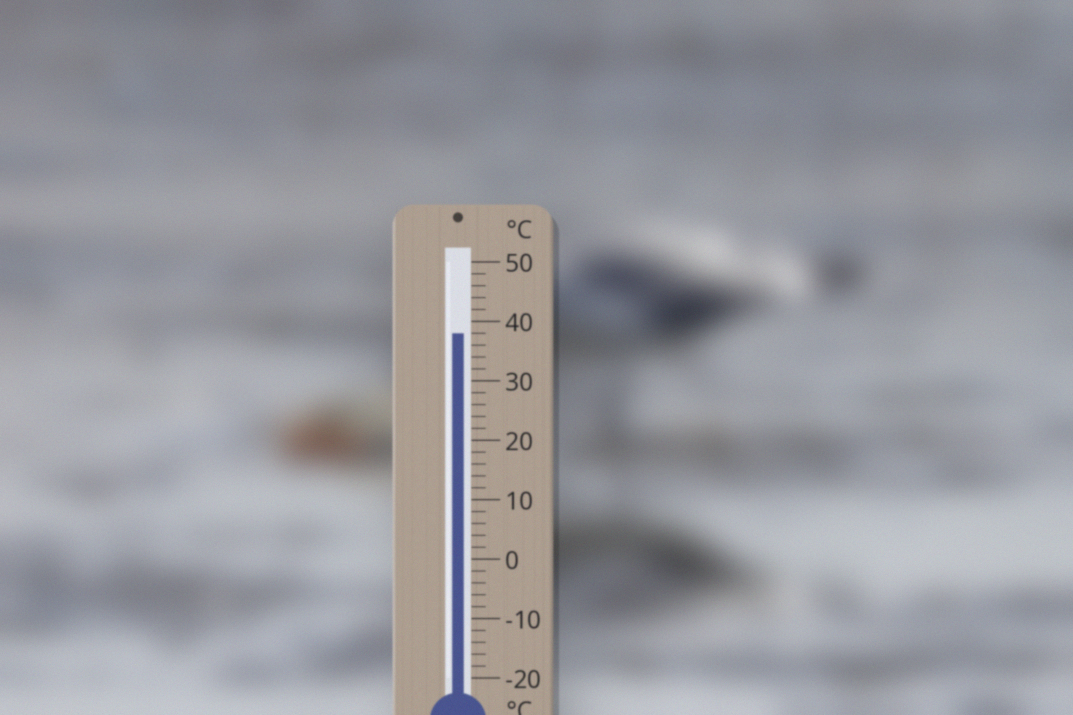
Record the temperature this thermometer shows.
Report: 38 °C
